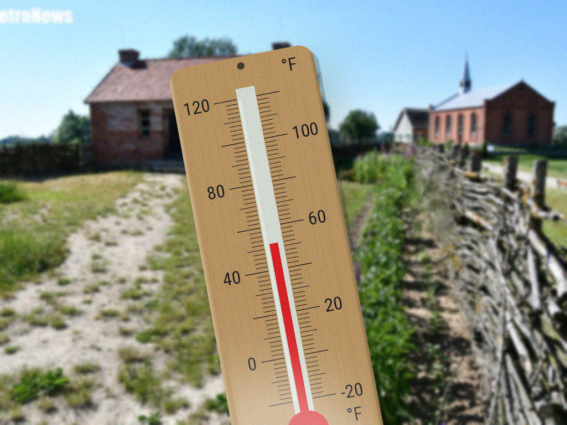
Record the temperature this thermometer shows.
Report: 52 °F
